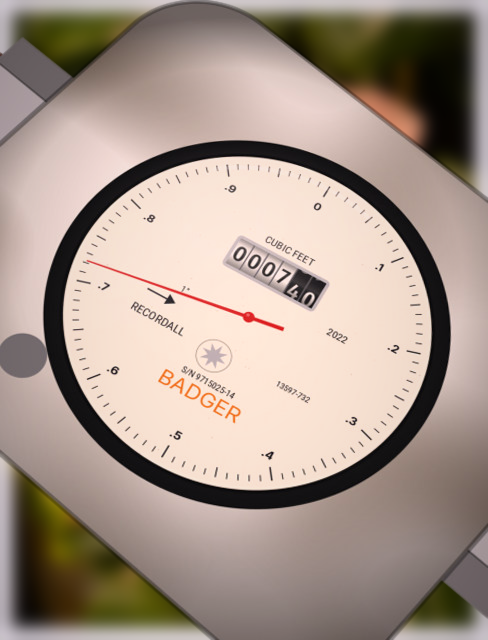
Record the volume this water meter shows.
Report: 739.72 ft³
